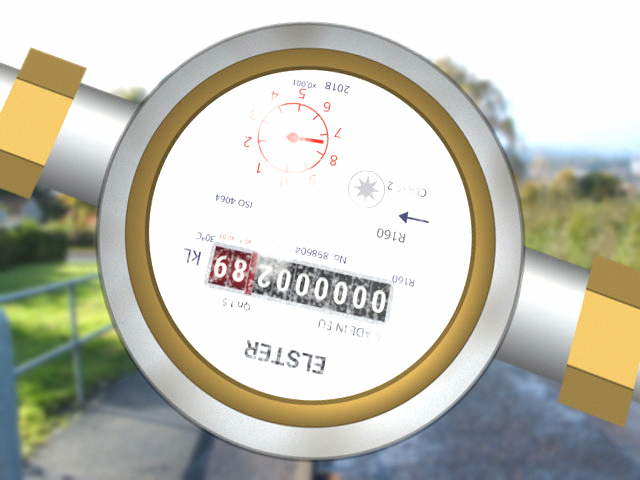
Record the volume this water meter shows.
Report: 2.897 kL
